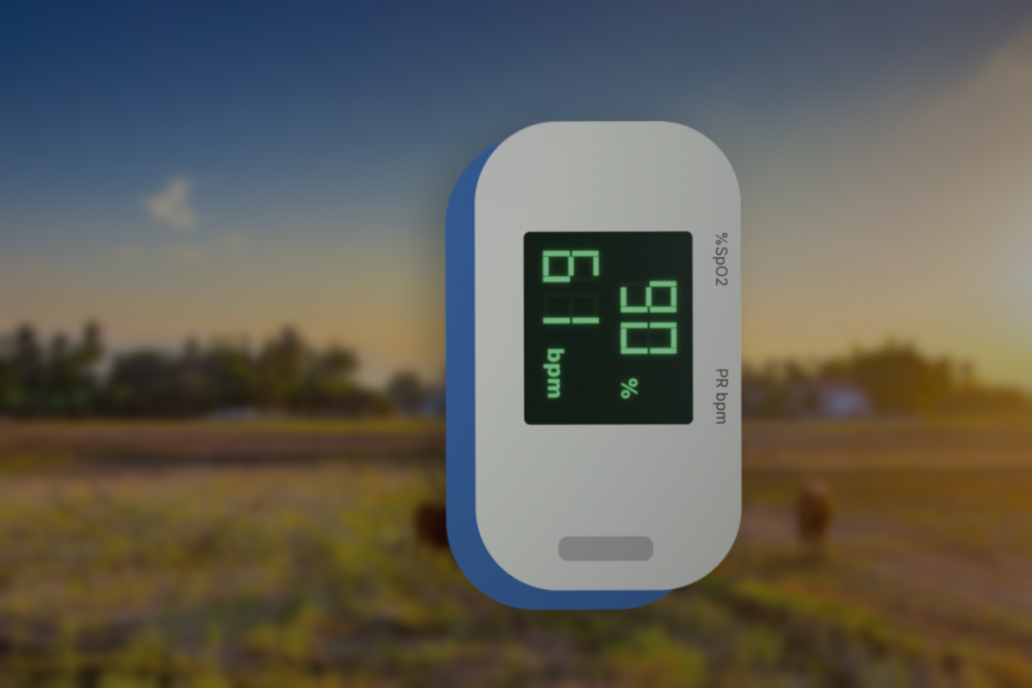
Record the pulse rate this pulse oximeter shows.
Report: 61 bpm
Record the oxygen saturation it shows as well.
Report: 90 %
